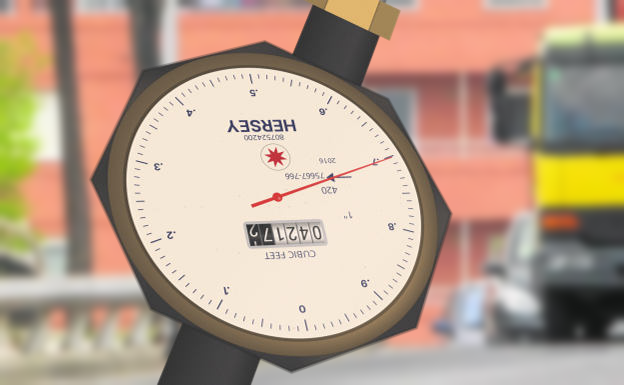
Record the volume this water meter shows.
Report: 42171.70 ft³
